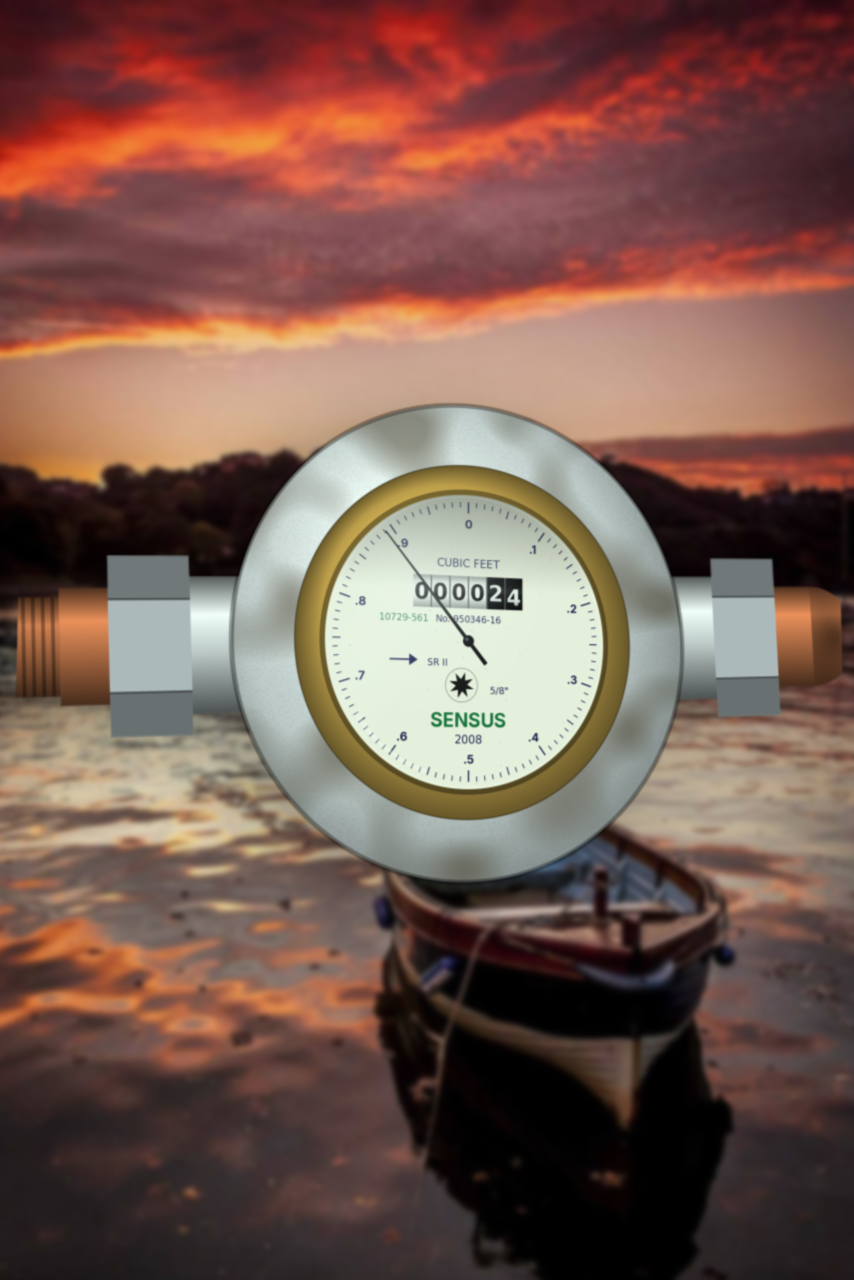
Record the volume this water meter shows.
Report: 23.89 ft³
